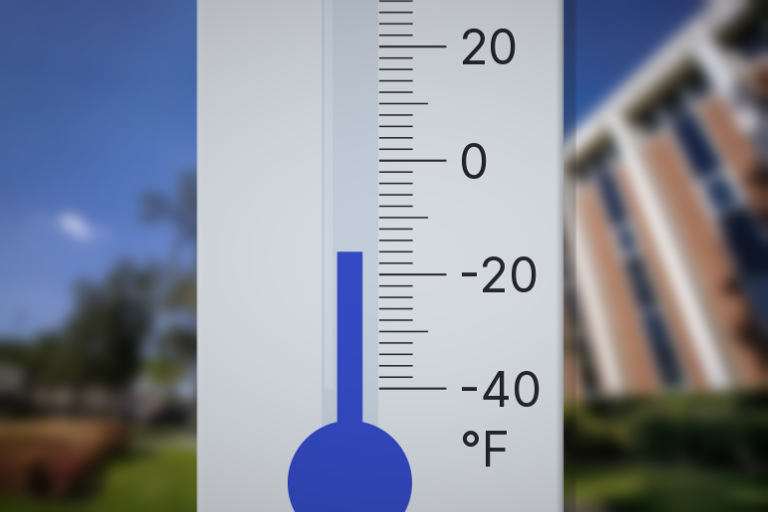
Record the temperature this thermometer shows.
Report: -16 °F
